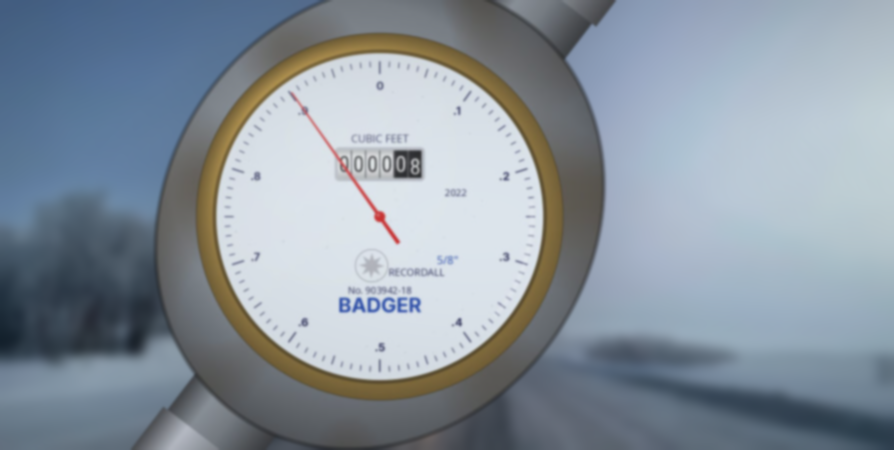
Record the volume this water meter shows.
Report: 7.90 ft³
